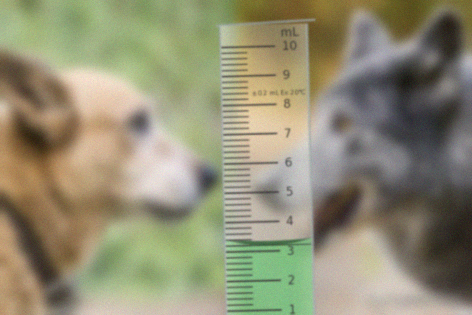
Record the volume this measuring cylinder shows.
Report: 3.2 mL
